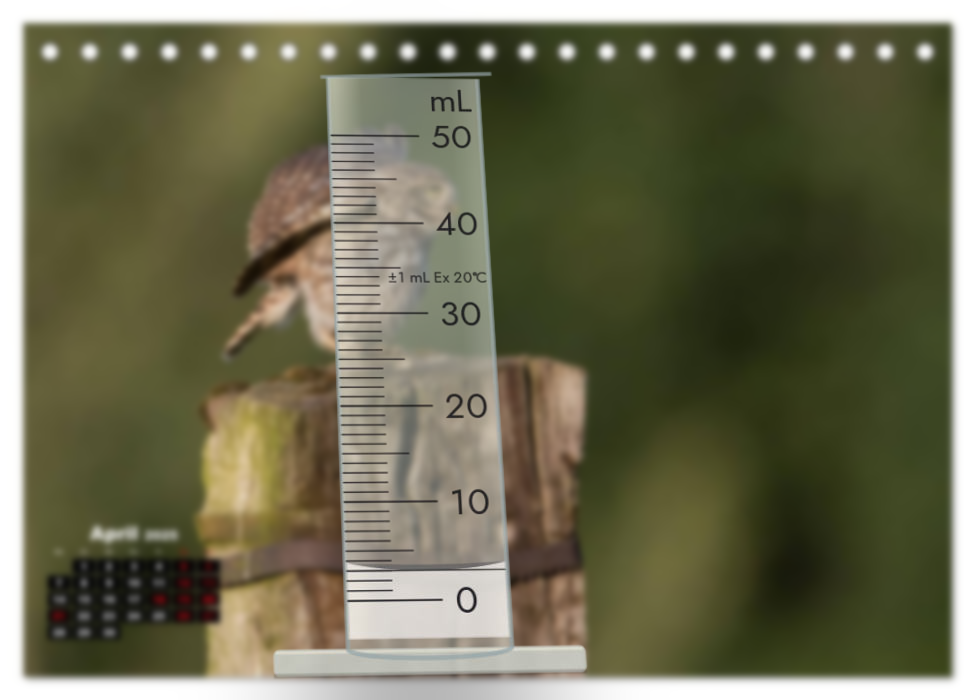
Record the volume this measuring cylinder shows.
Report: 3 mL
